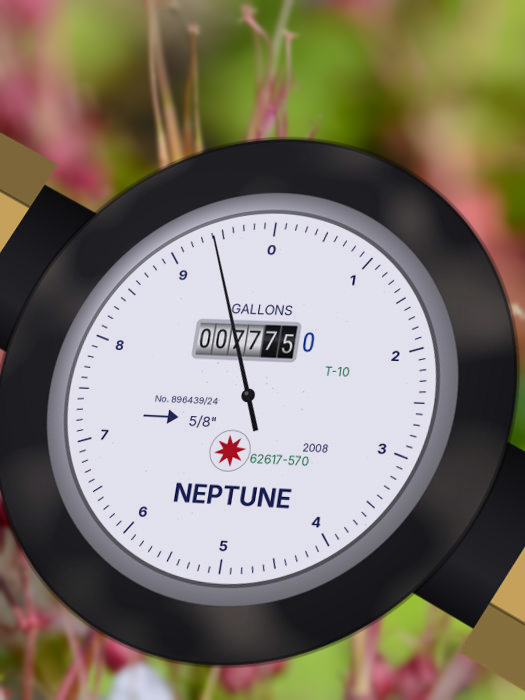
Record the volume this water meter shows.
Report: 77749.4 gal
